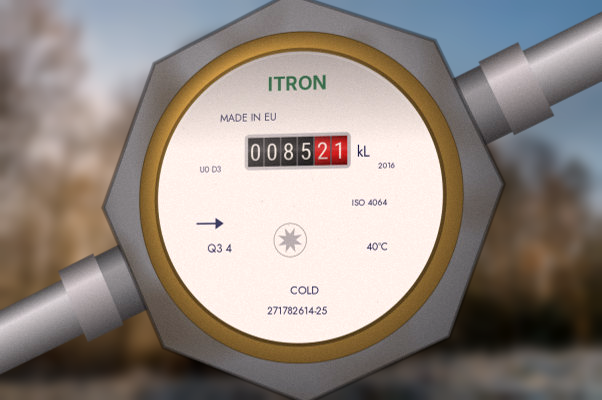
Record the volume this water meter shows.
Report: 85.21 kL
